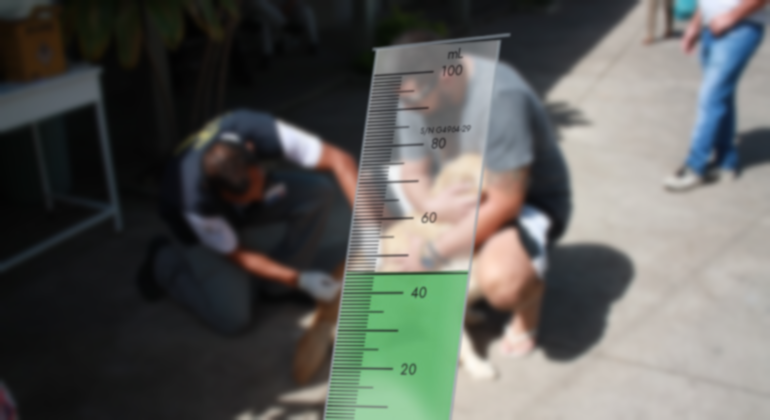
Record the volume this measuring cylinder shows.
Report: 45 mL
